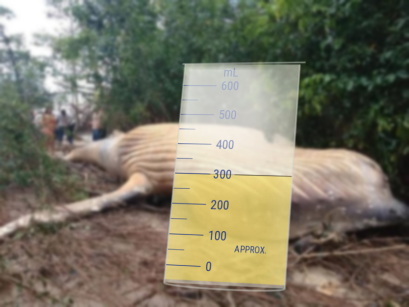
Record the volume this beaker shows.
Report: 300 mL
